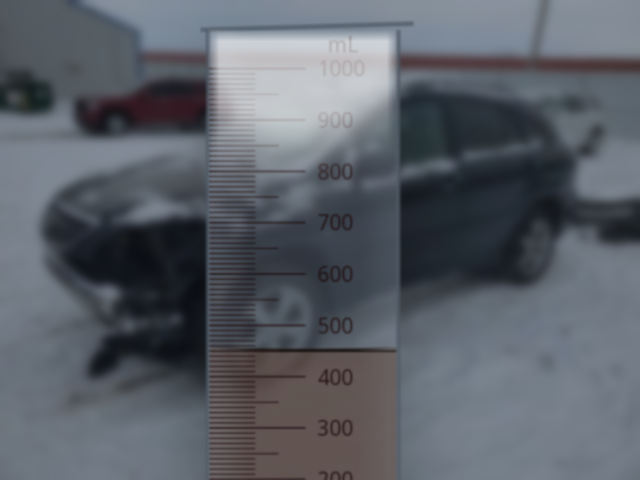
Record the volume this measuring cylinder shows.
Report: 450 mL
